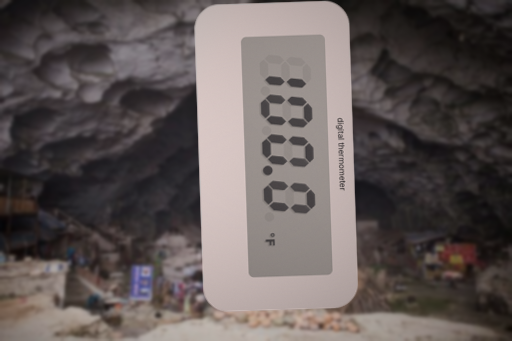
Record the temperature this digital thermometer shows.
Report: 100.0 °F
